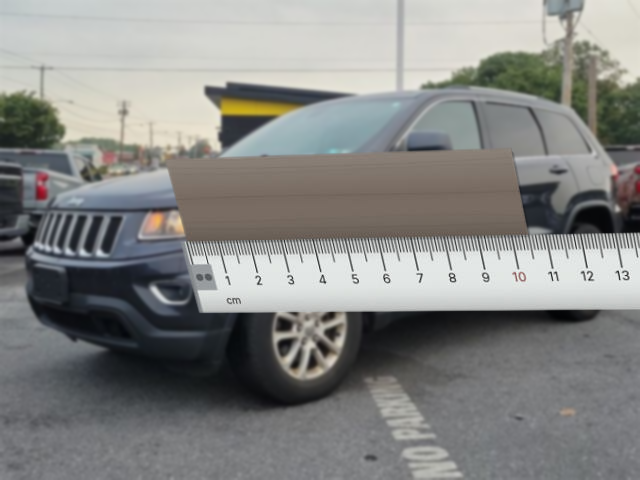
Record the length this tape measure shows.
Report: 10.5 cm
